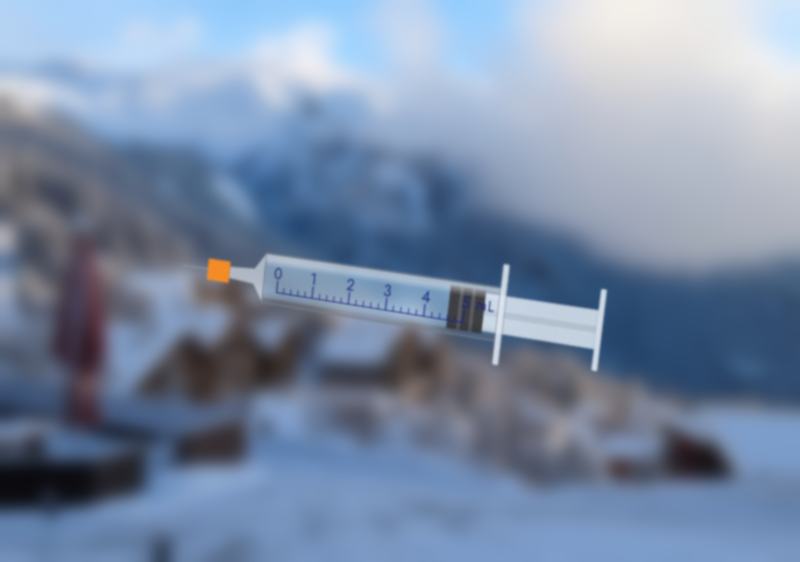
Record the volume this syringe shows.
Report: 4.6 mL
